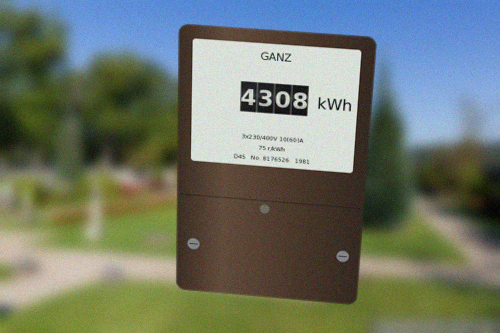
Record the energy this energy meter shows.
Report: 4308 kWh
